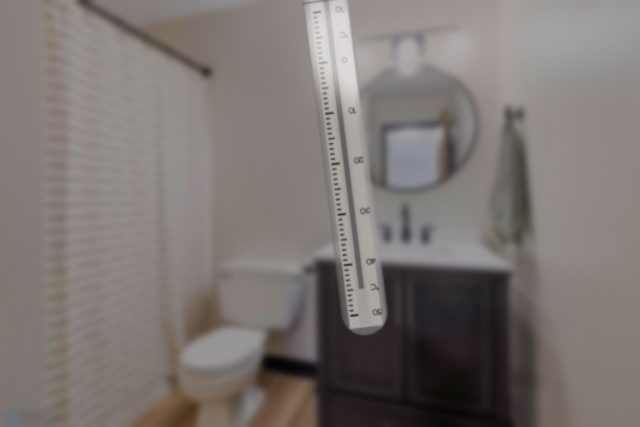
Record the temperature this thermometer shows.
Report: 45 °C
